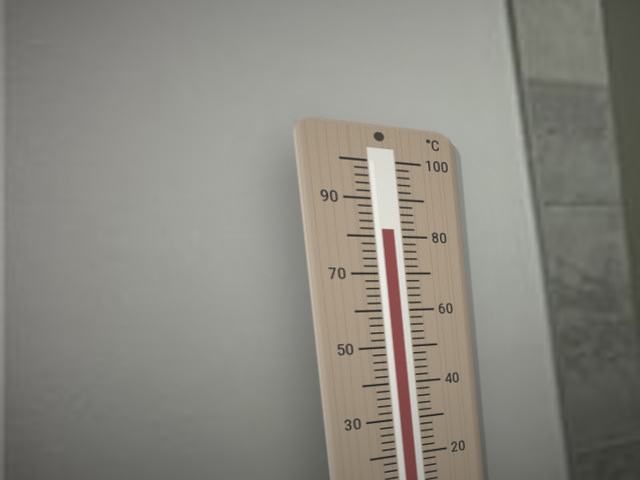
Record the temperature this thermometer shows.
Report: 82 °C
